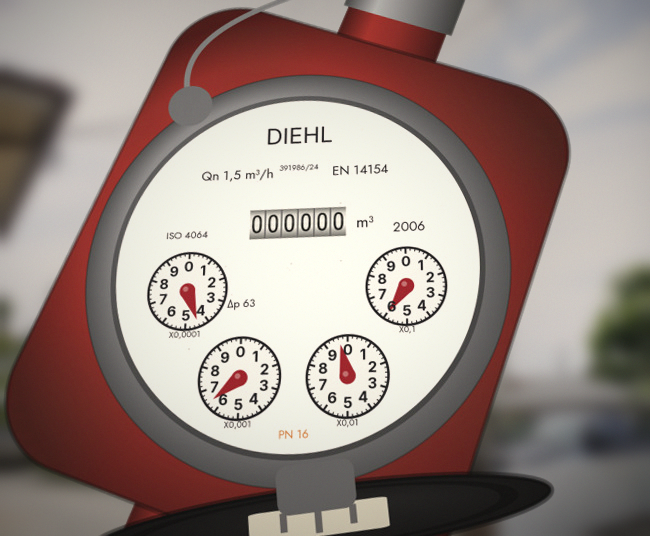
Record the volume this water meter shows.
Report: 0.5964 m³
